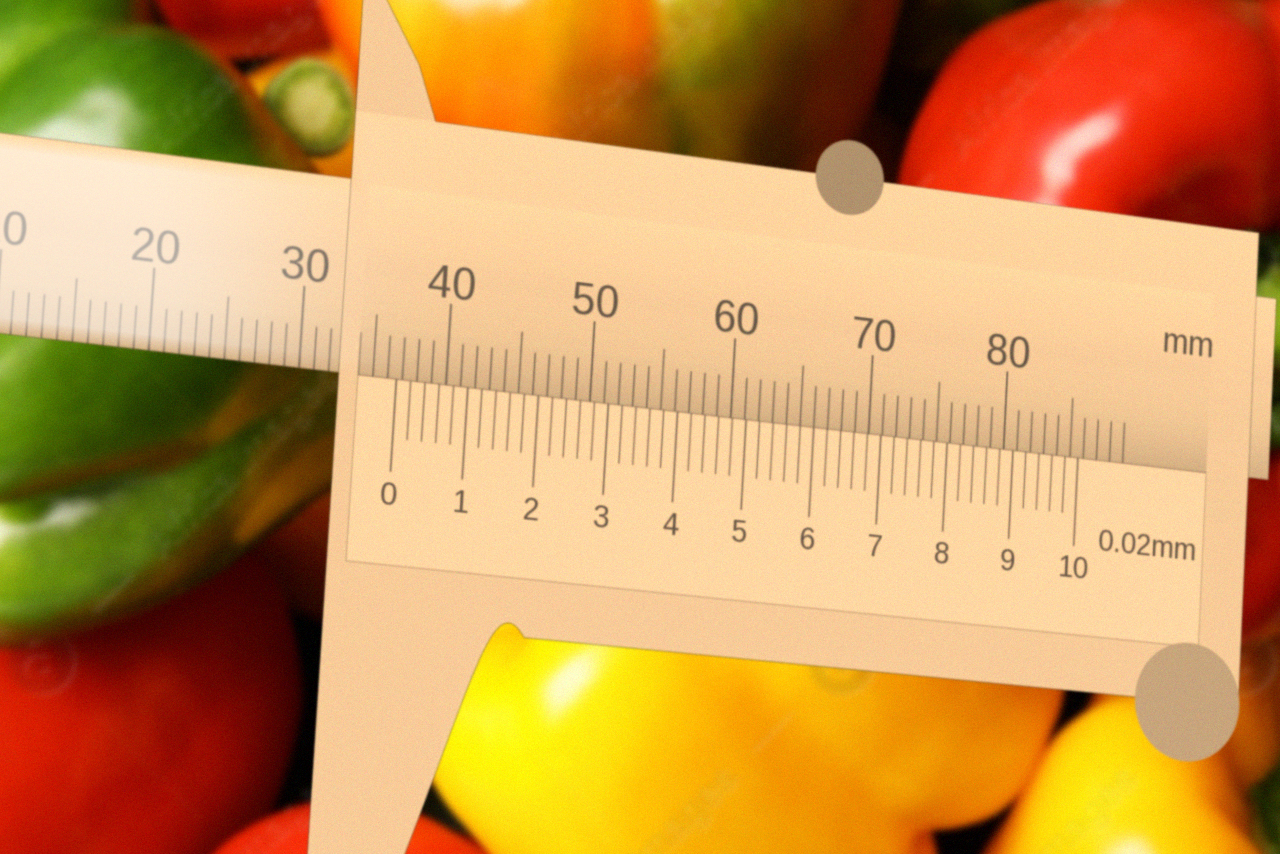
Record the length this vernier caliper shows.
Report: 36.6 mm
